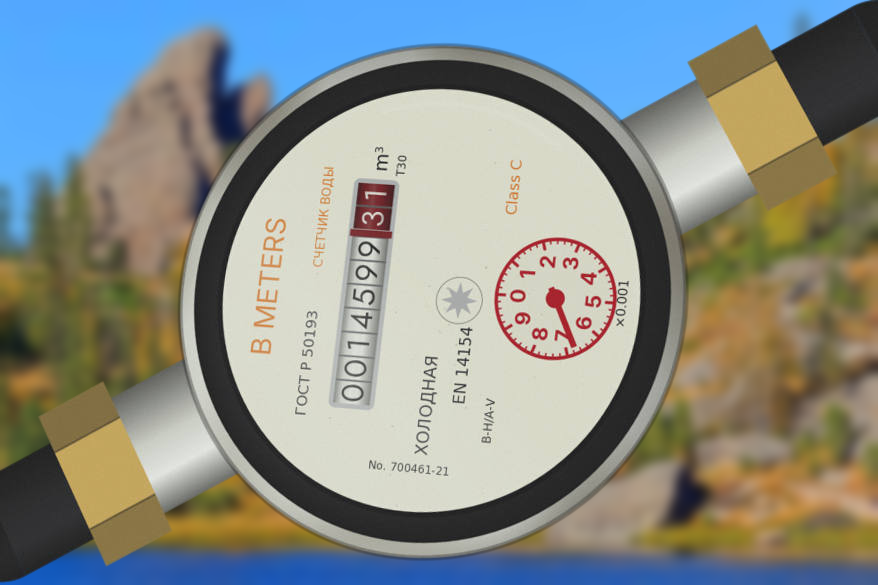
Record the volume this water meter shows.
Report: 14599.316 m³
